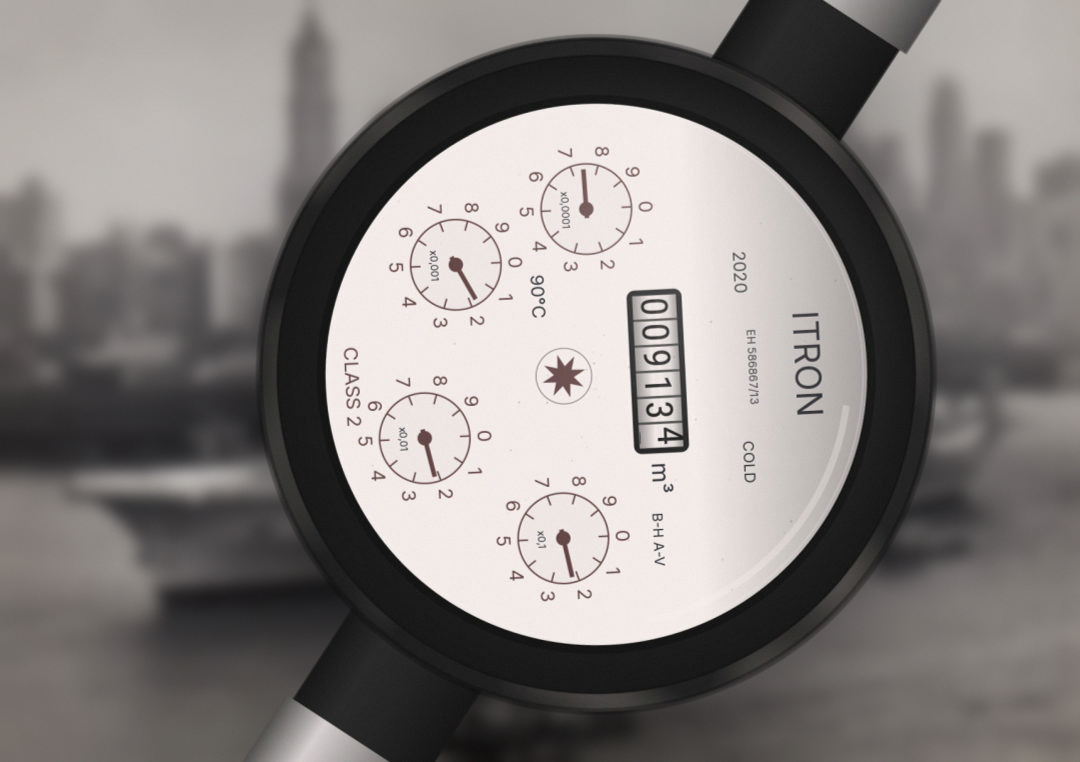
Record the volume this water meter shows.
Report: 9134.2217 m³
